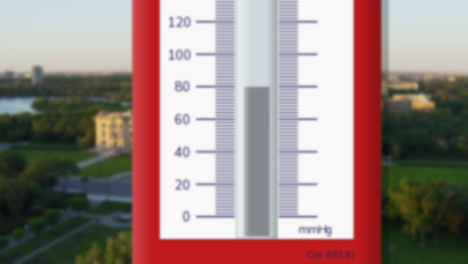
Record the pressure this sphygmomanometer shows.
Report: 80 mmHg
